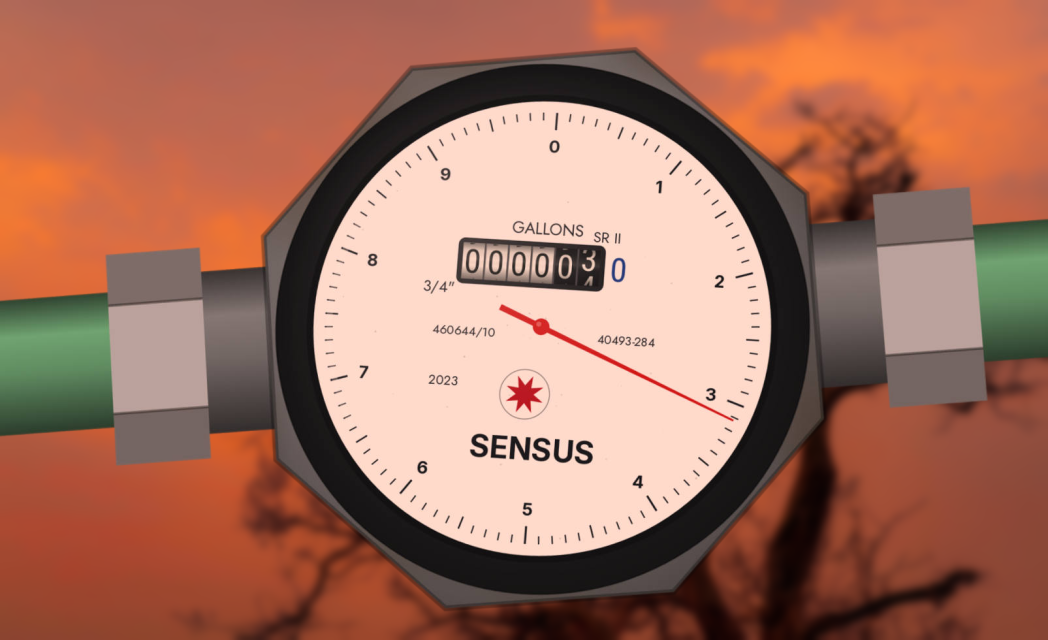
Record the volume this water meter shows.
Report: 33.1 gal
